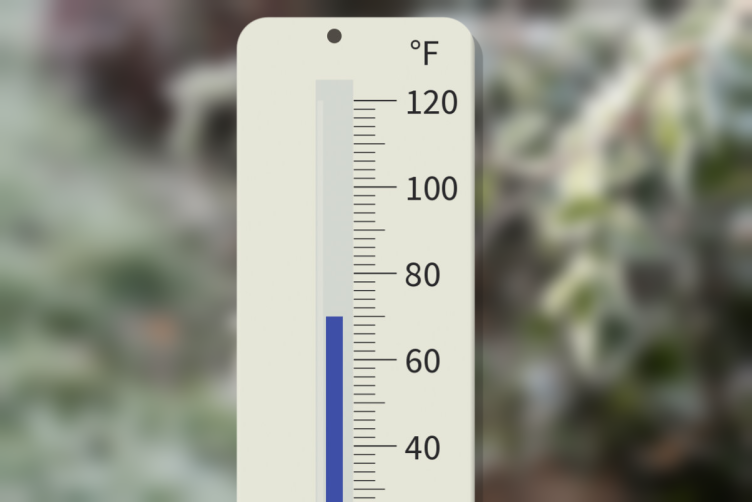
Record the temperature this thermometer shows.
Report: 70 °F
